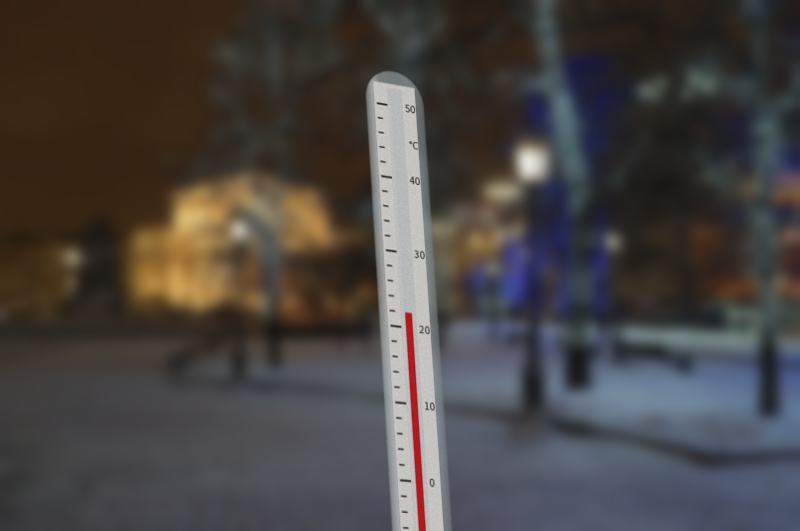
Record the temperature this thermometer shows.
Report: 22 °C
